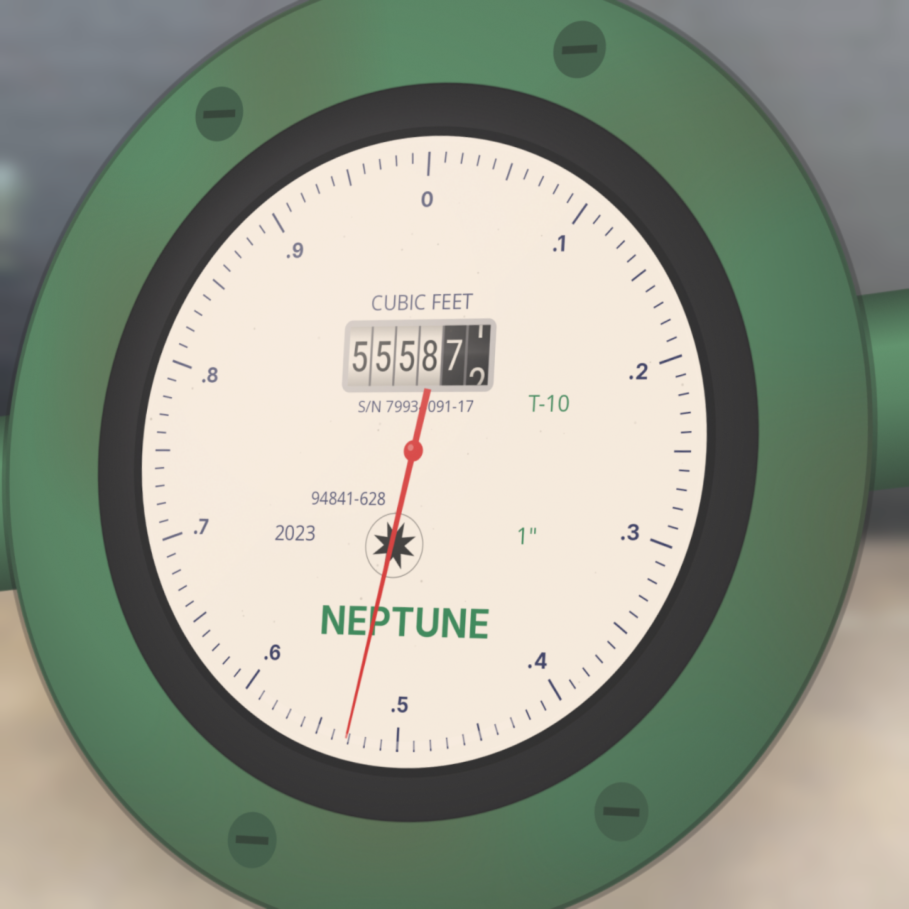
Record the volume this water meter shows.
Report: 555871.53 ft³
